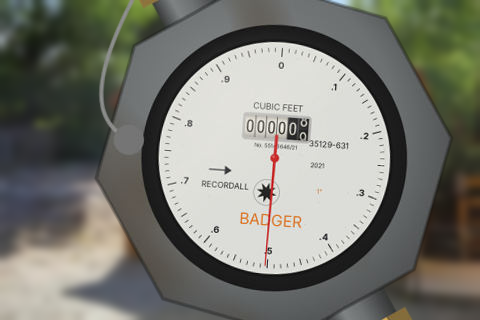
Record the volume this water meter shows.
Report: 8.50 ft³
